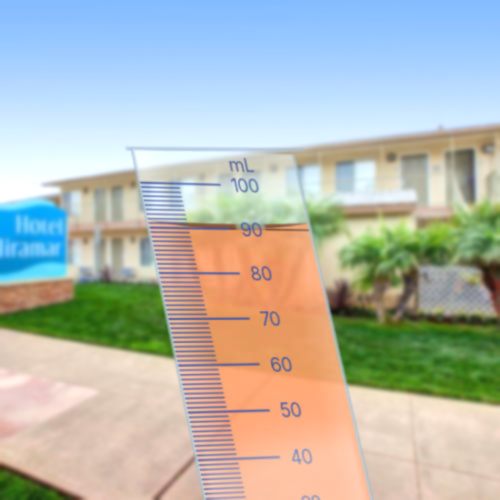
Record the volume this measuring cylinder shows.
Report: 90 mL
